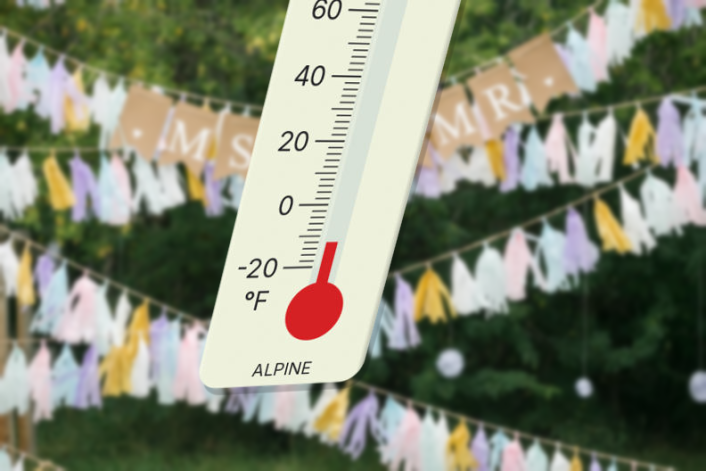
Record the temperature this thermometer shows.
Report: -12 °F
